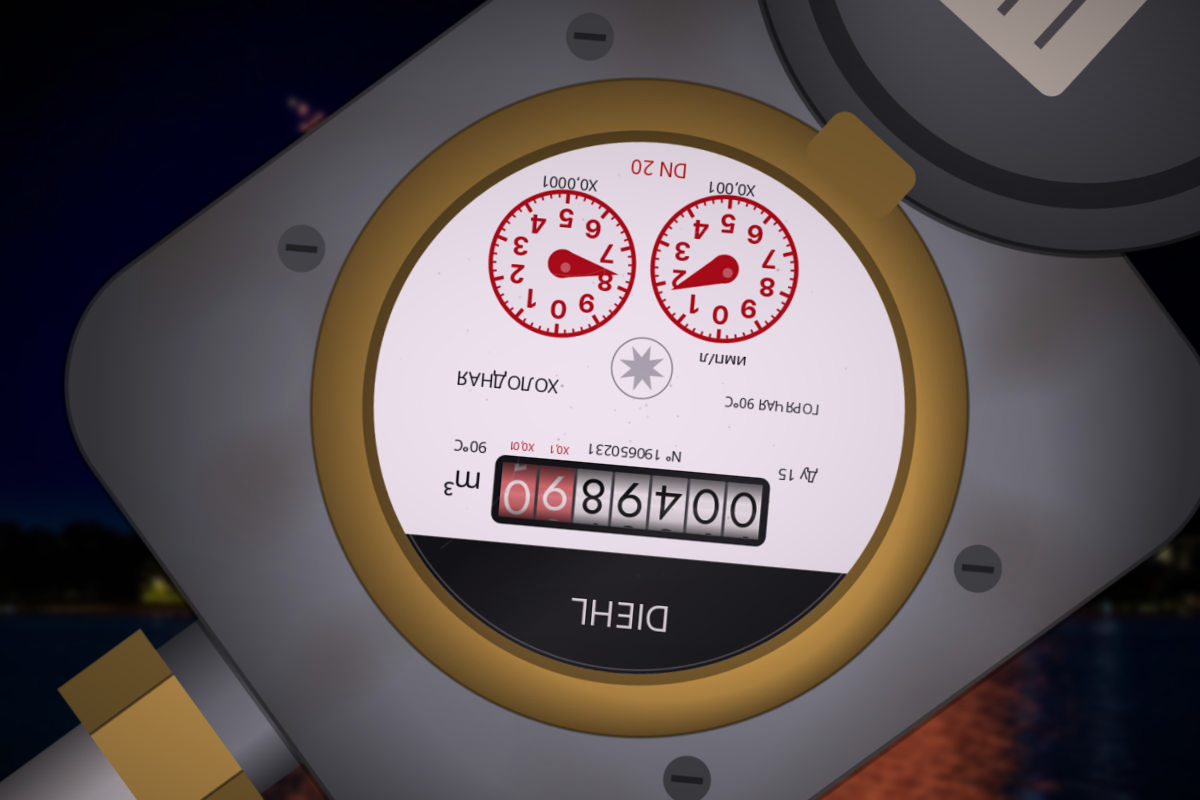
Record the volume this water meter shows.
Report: 498.9017 m³
